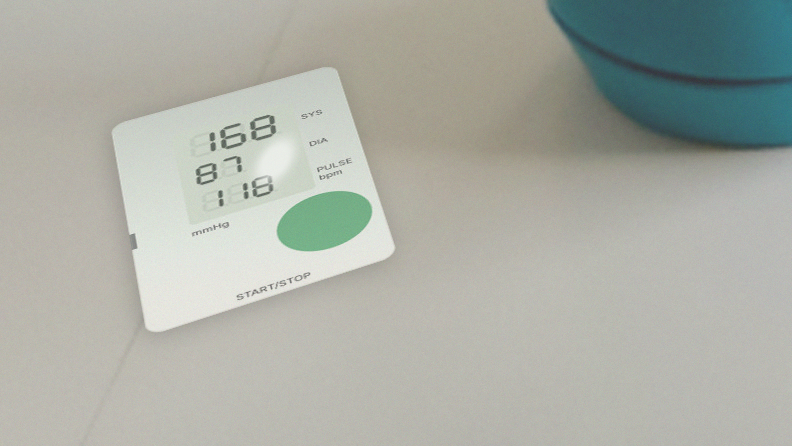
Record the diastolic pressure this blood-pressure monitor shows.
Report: 87 mmHg
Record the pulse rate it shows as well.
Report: 118 bpm
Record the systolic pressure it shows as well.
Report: 168 mmHg
